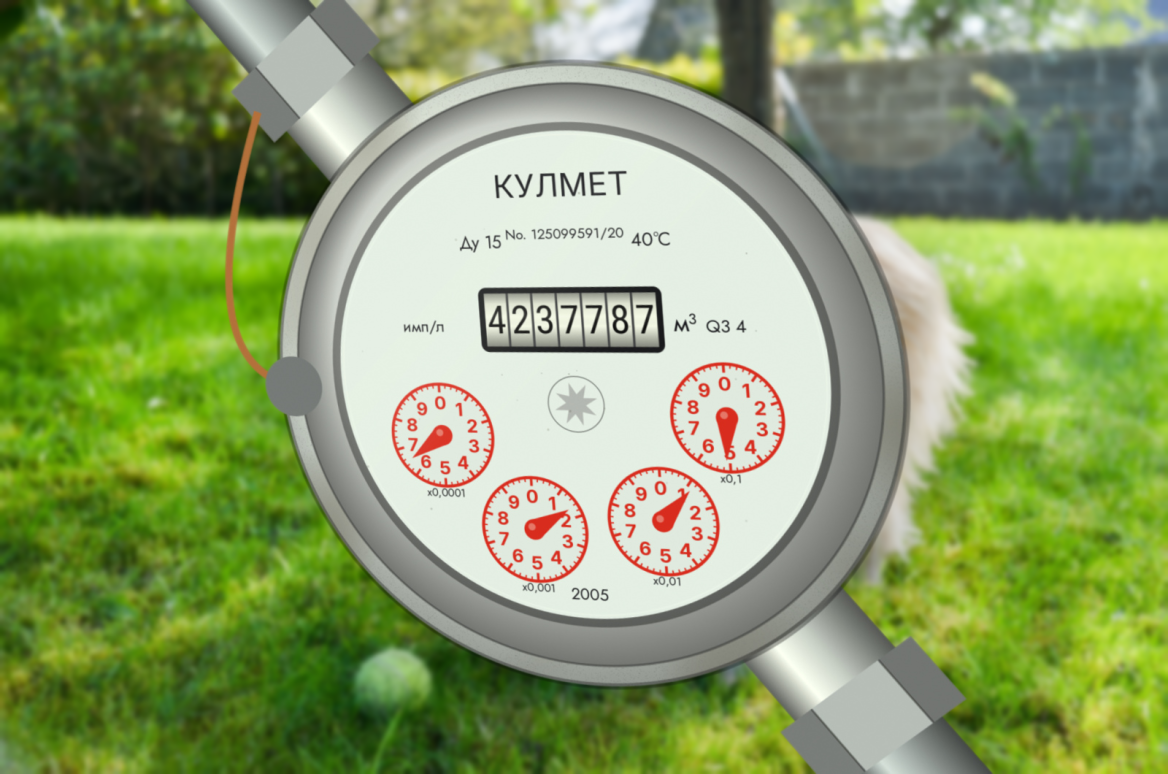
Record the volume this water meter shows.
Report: 4237787.5116 m³
